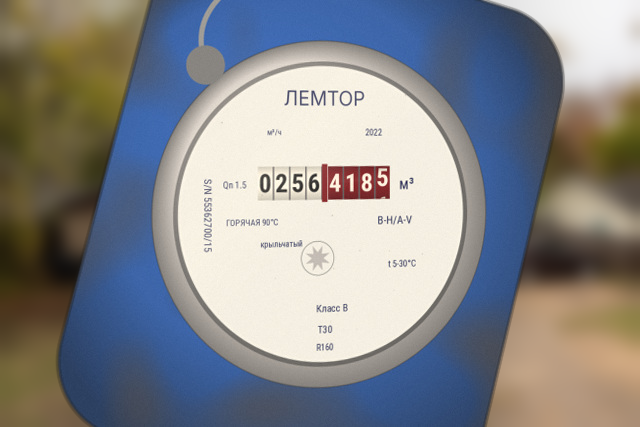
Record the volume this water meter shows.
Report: 256.4185 m³
